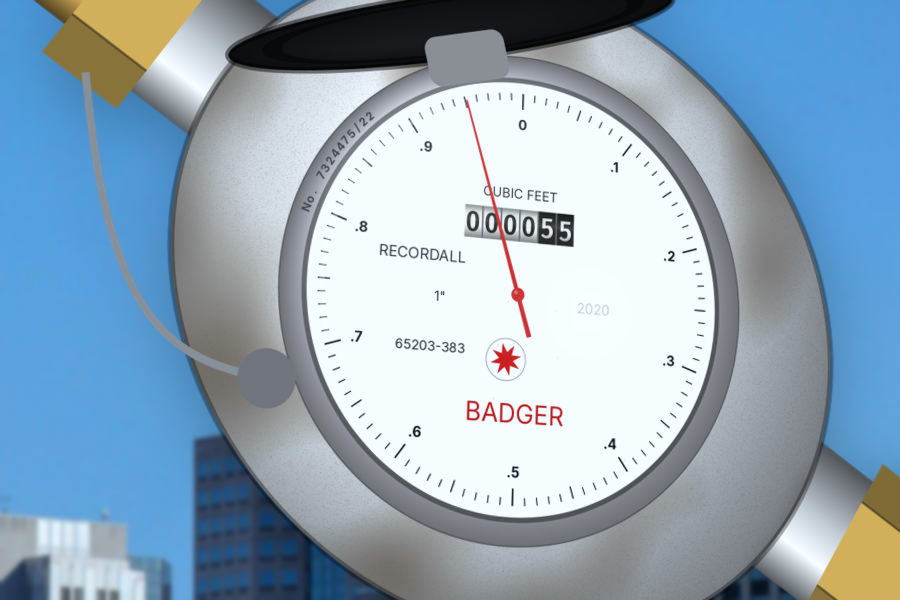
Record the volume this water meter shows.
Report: 54.95 ft³
